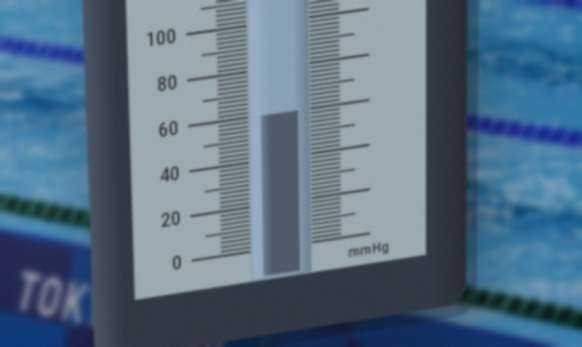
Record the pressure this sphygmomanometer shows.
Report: 60 mmHg
